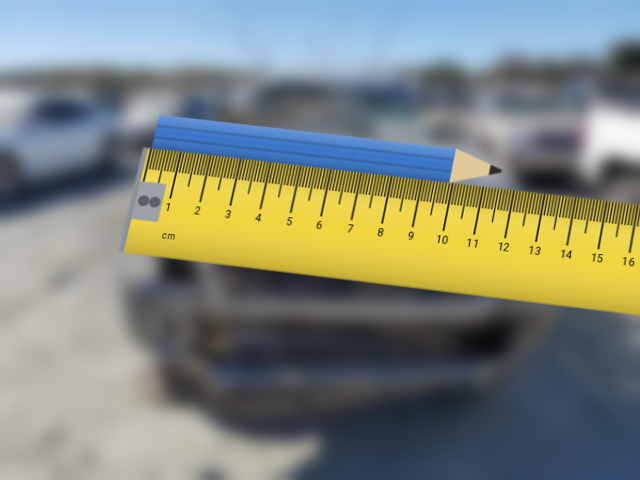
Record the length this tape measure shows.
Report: 11.5 cm
